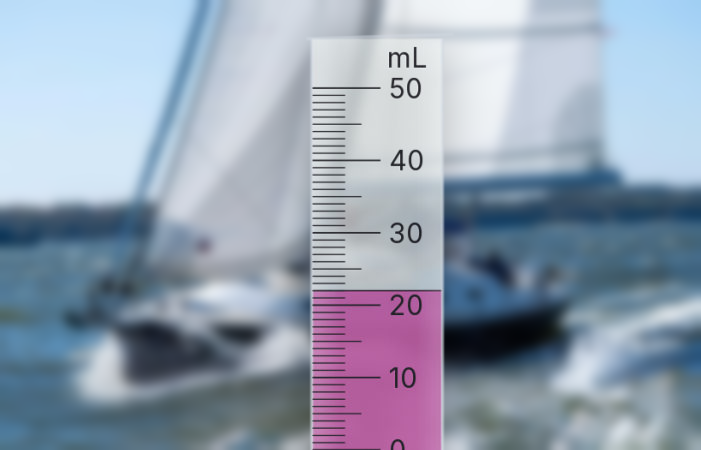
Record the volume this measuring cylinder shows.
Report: 22 mL
